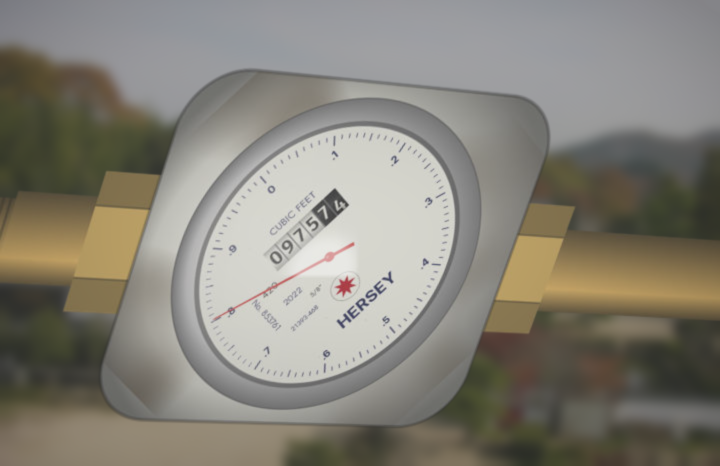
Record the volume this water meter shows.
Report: 97573.80 ft³
